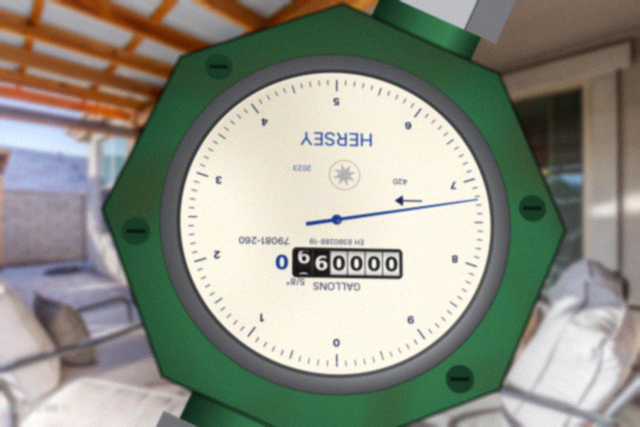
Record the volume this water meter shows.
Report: 987.2 gal
